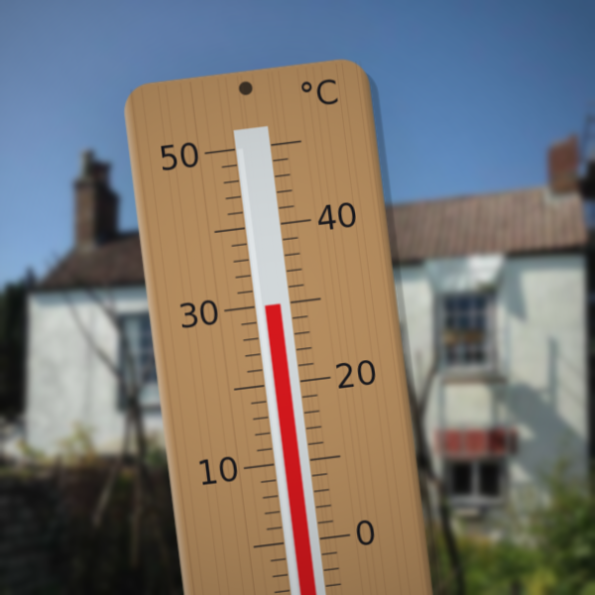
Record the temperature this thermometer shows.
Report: 30 °C
